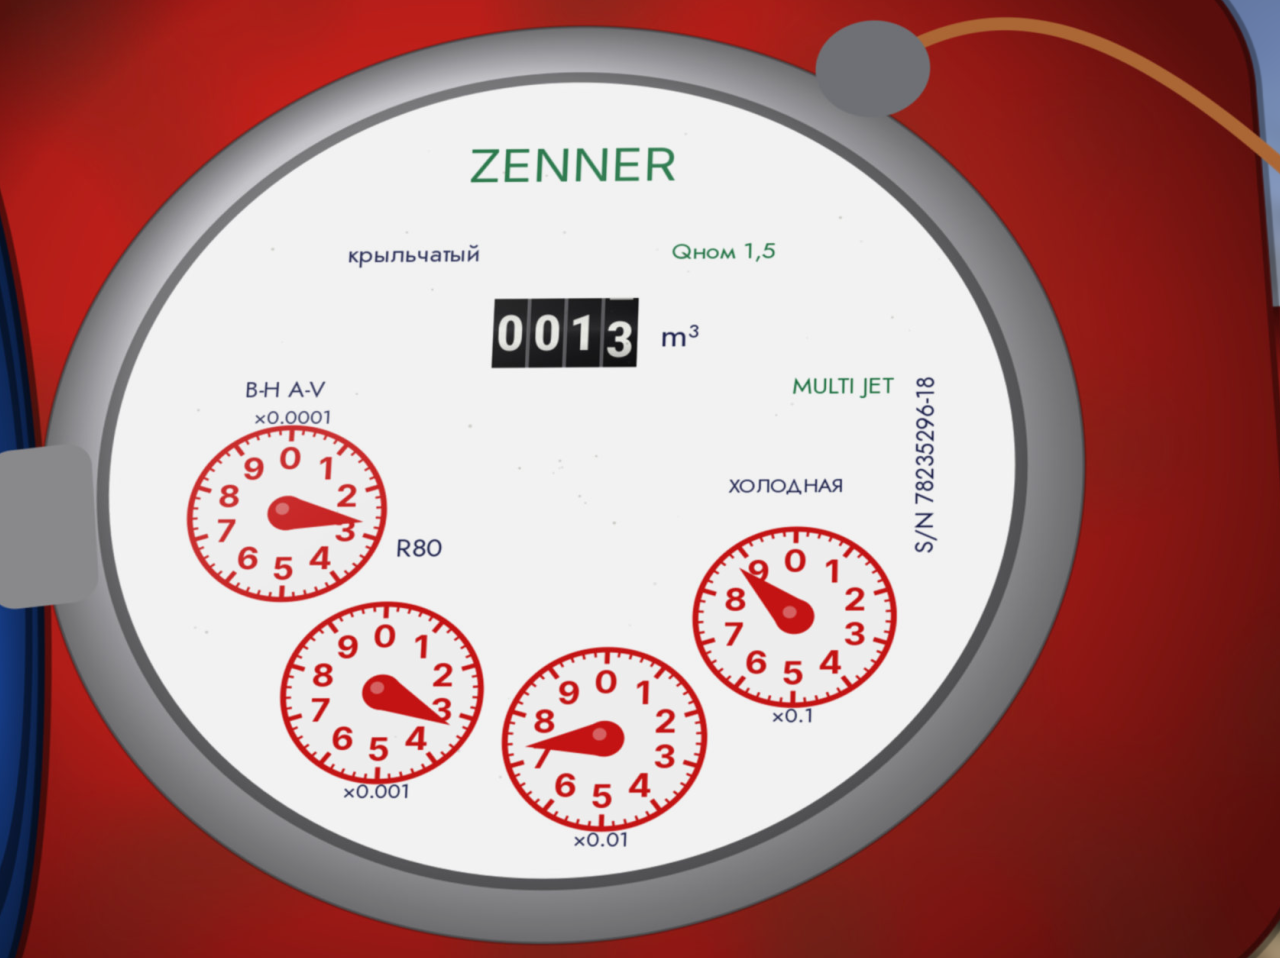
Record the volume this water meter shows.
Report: 12.8732 m³
